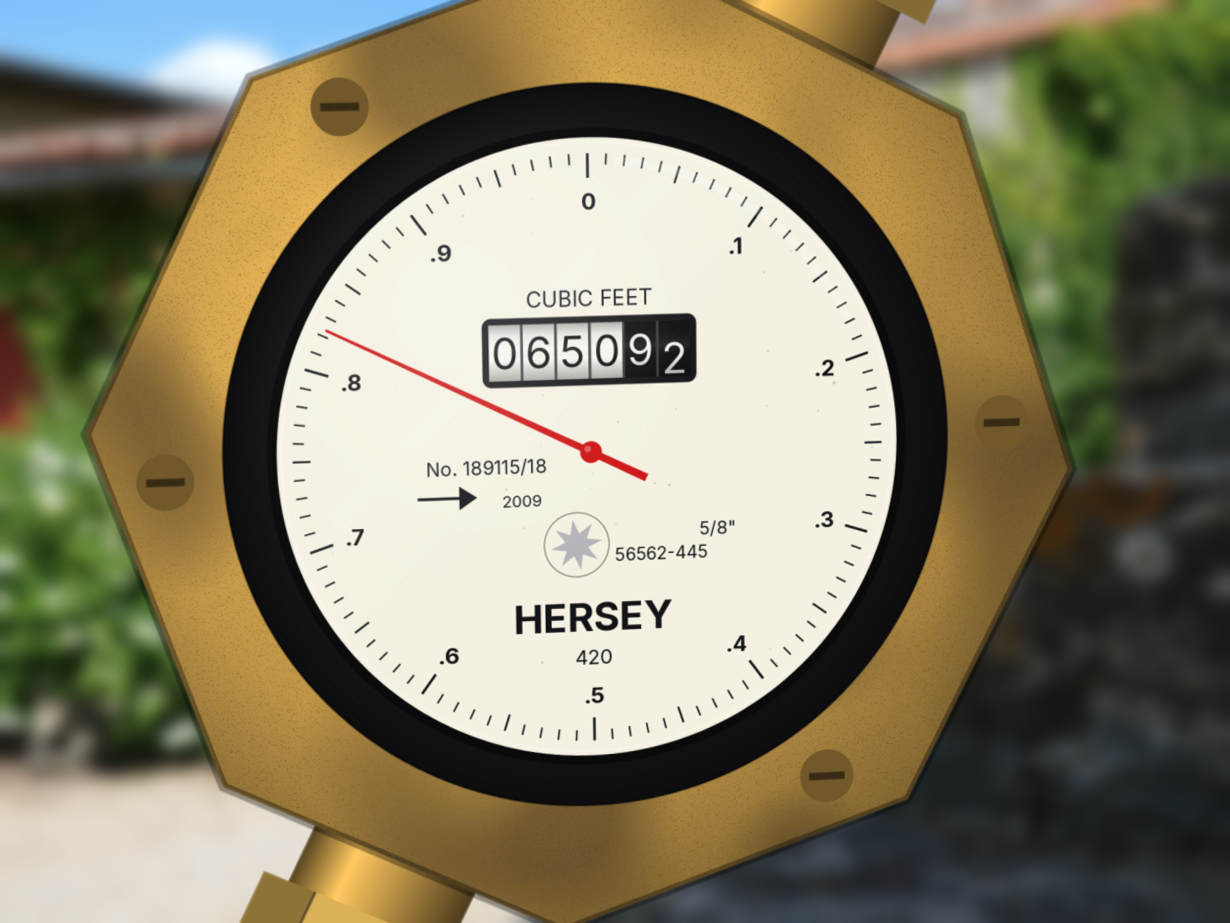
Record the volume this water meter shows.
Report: 65091.82 ft³
